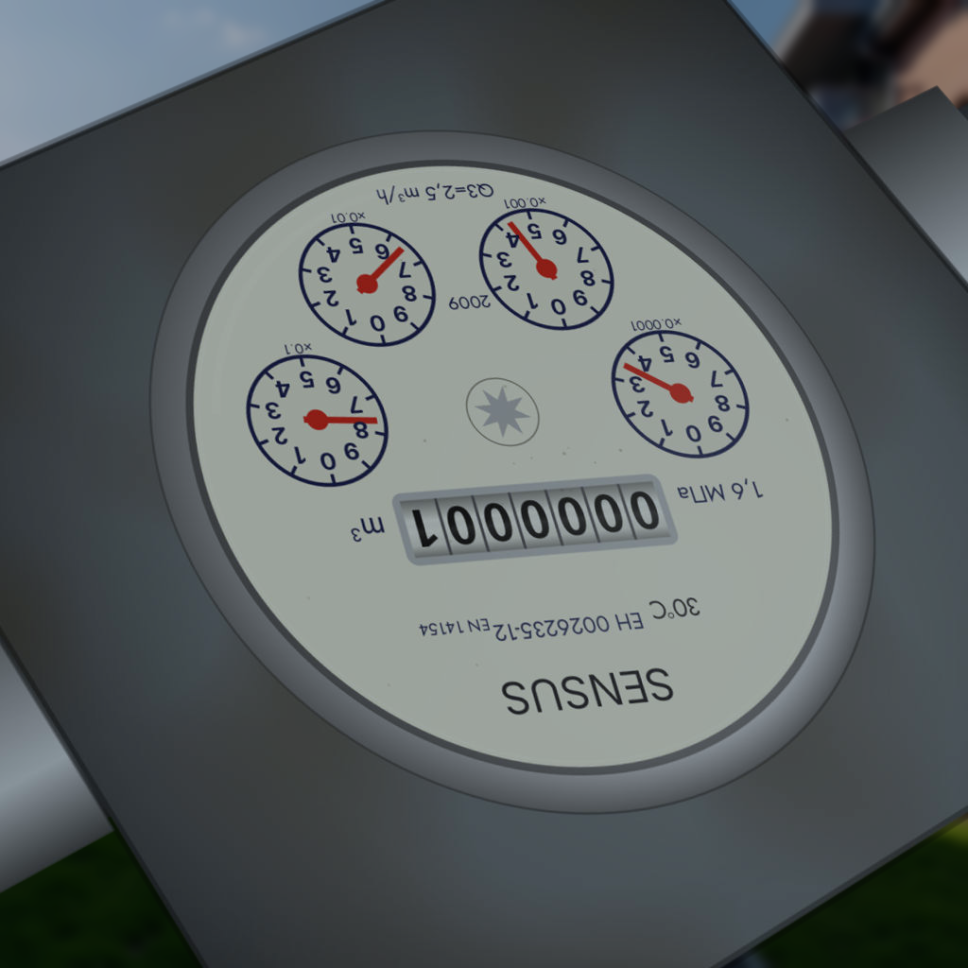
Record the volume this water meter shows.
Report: 1.7643 m³
